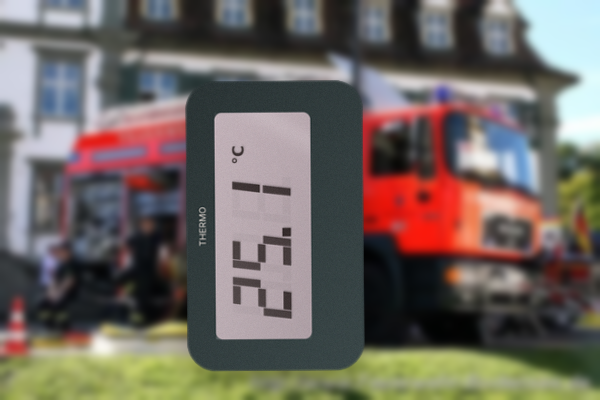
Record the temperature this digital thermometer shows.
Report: 25.1 °C
